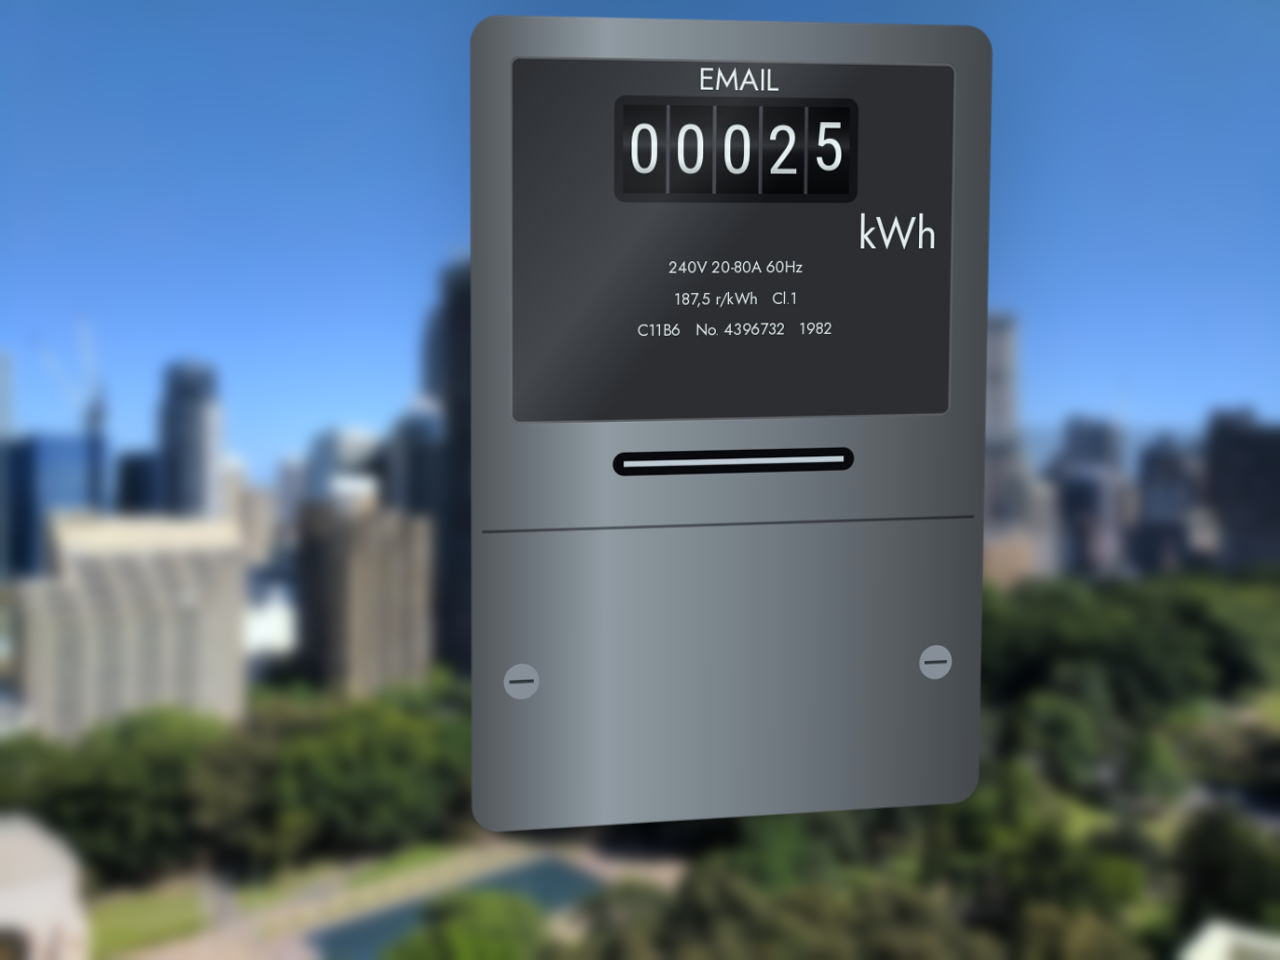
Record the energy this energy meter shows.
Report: 25 kWh
